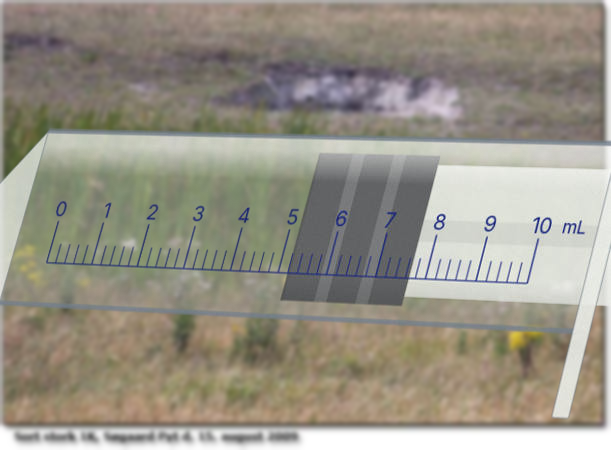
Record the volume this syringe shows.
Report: 5.2 mL
